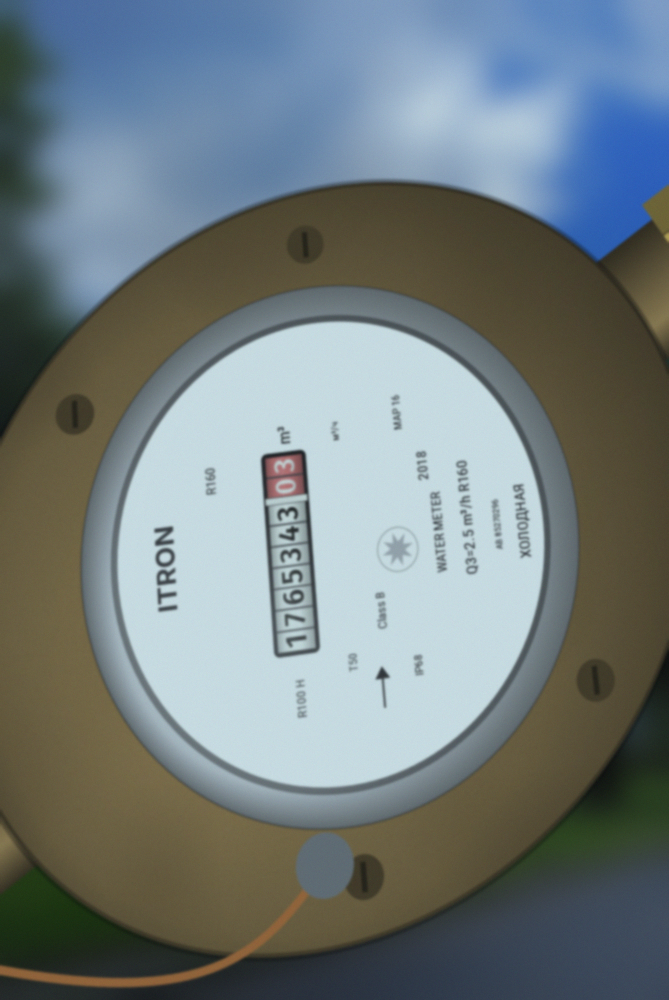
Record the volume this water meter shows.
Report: 1765343.03 m³
